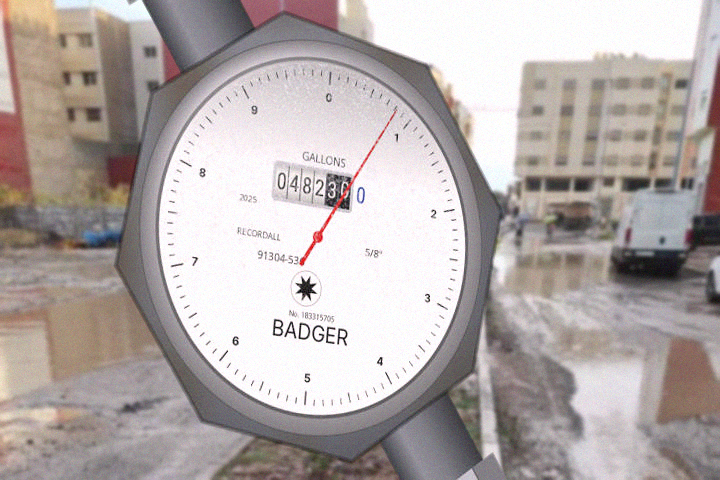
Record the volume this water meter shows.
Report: 482300.8 gal
